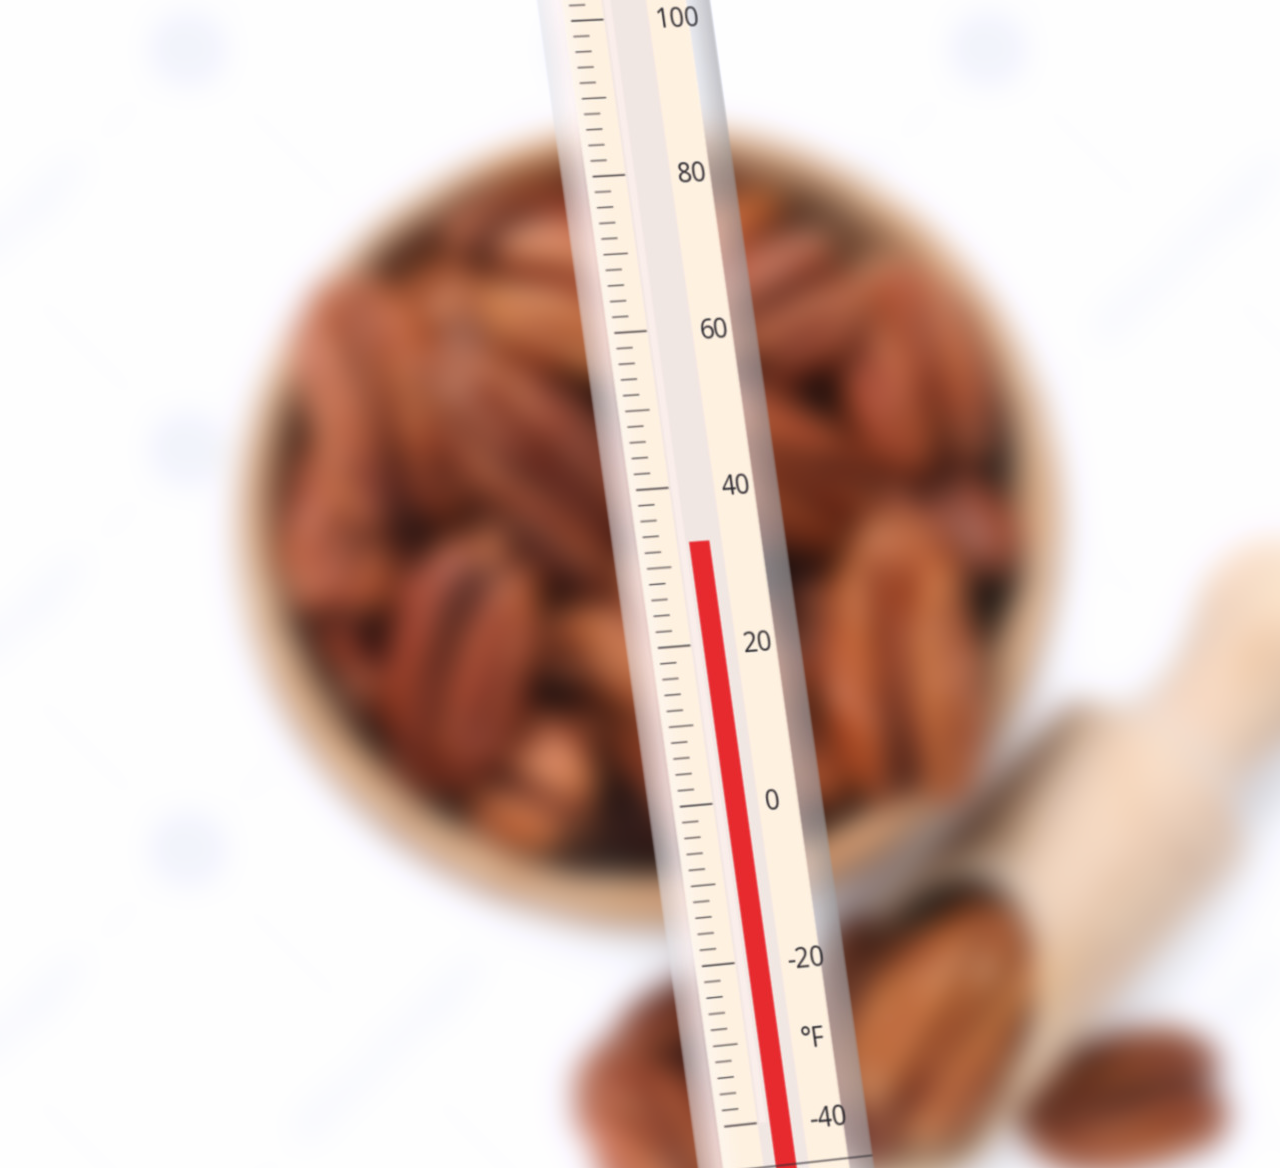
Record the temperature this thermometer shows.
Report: 33 °F
